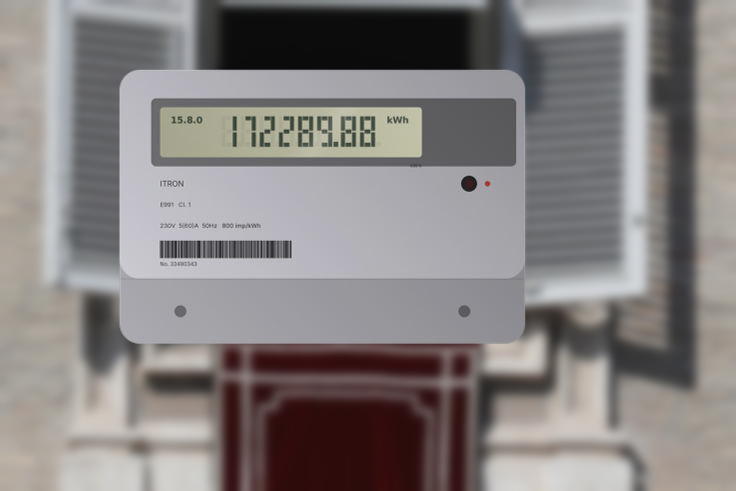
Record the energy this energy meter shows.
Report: 172289.88 kWh
